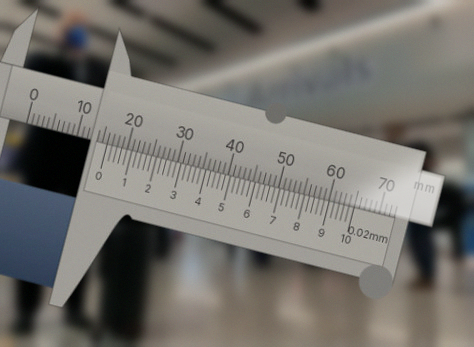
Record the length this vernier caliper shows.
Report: 16.0 mm
